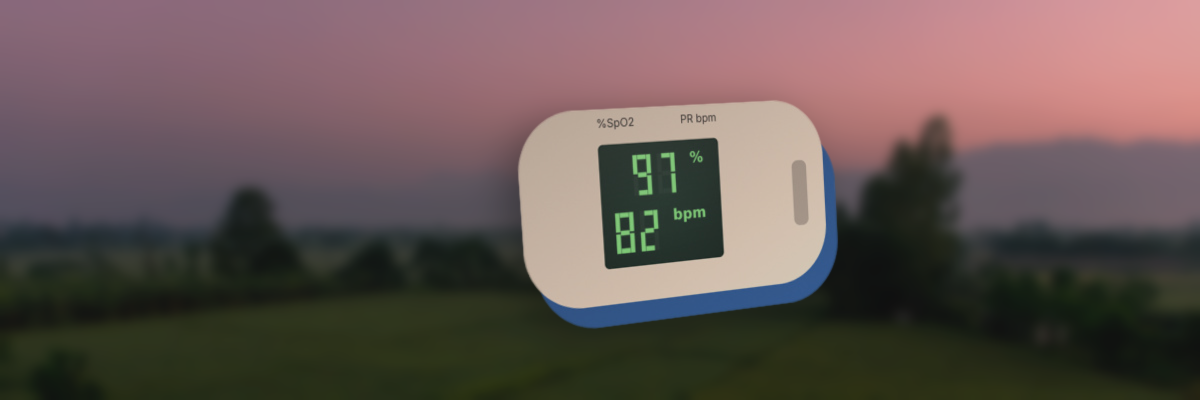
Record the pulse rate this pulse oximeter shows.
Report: 82 bpm
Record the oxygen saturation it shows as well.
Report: 97 %
